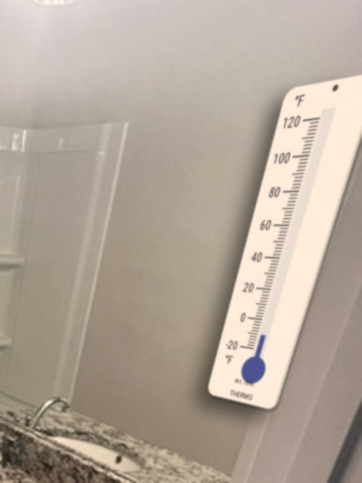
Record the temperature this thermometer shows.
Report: -10 °F
